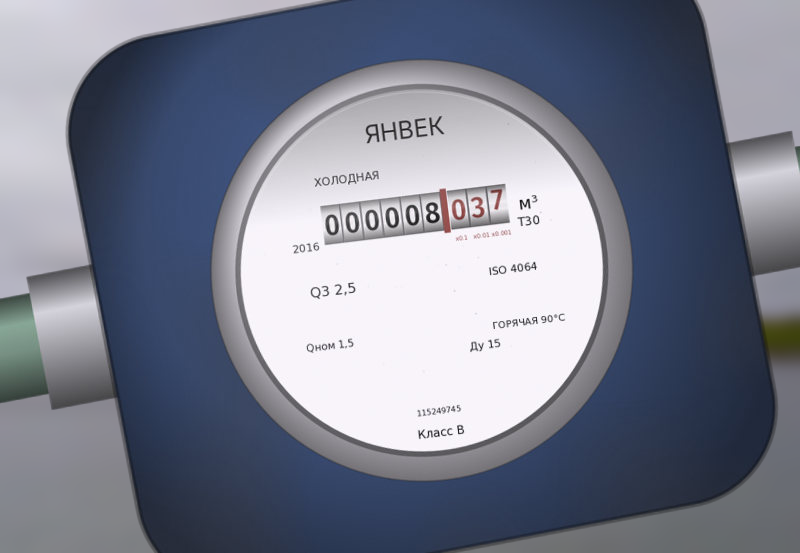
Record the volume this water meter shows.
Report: 8.037 m³
